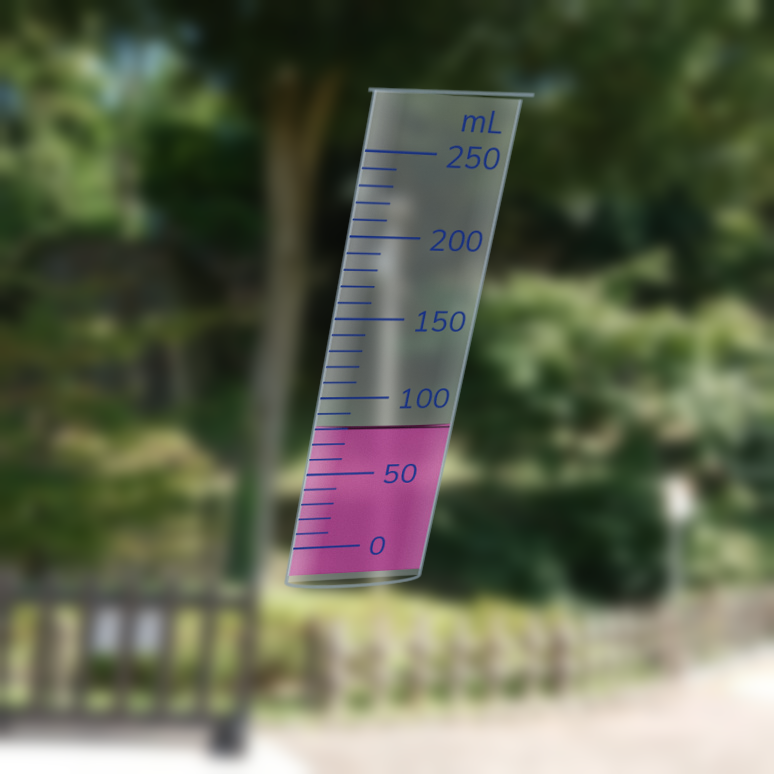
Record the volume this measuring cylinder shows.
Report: 80 mL
